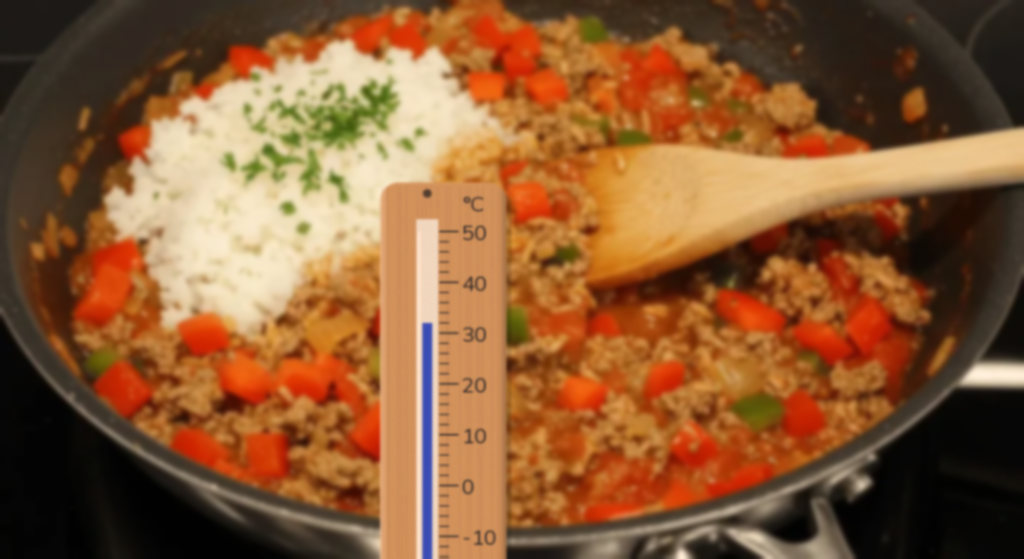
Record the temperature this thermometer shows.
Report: 32 °C
